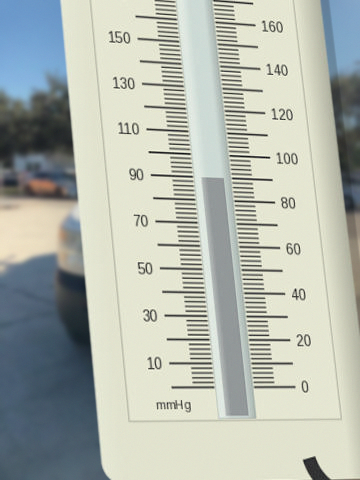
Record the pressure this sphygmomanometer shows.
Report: 90 mmHg
